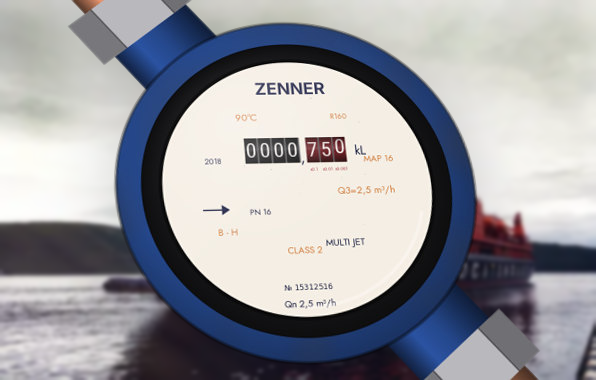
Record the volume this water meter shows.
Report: 0.750 kL
